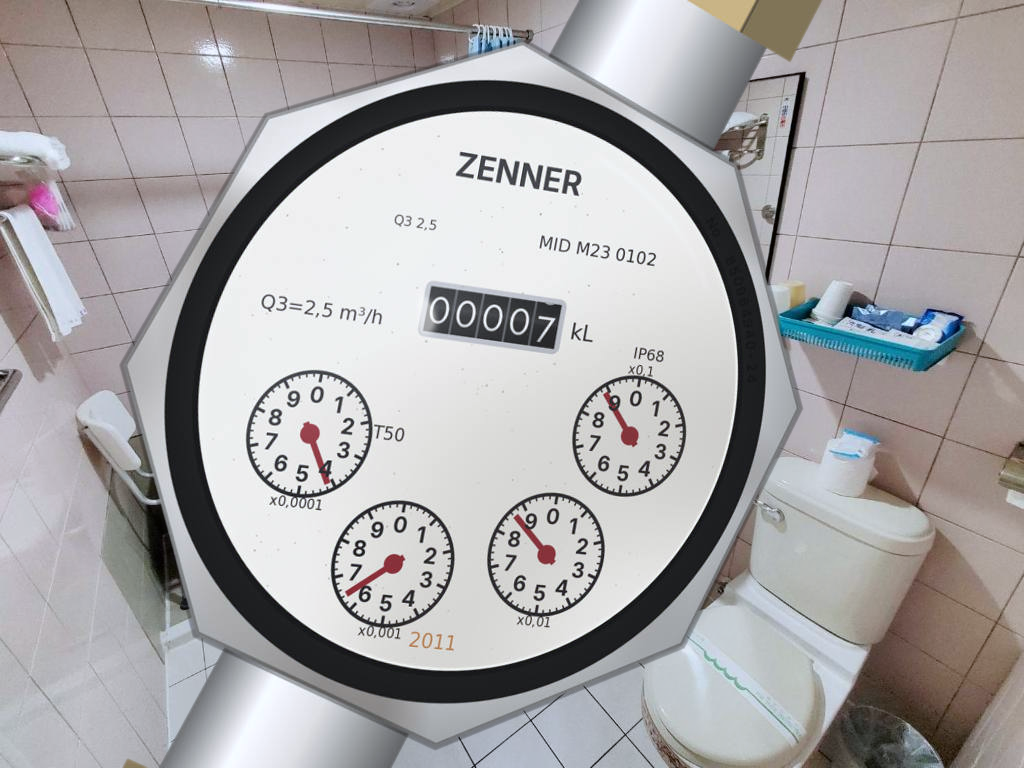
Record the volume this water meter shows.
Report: 6.8864 kL
